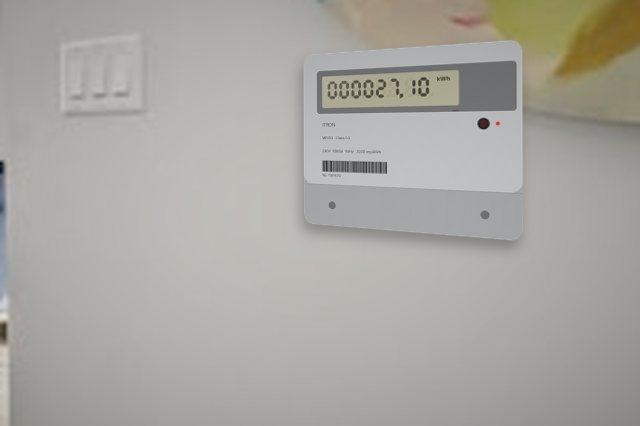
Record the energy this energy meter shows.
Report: 27.10 kWh
